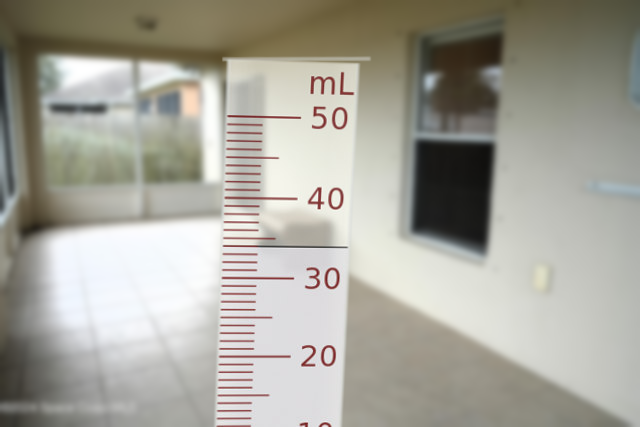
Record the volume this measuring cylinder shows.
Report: 34 mL
